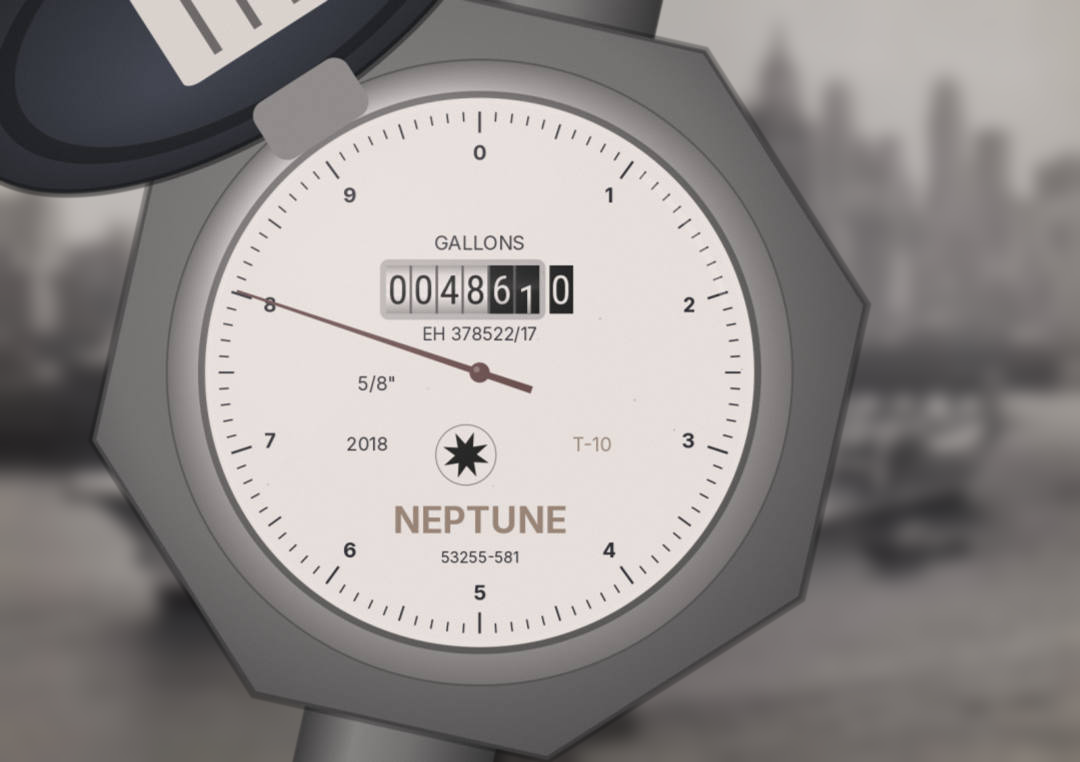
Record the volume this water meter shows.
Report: 48608.0 gal
